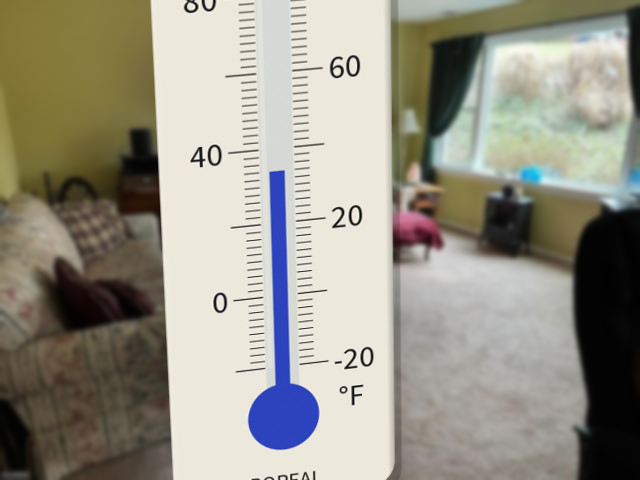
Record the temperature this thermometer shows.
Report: 34 °F
